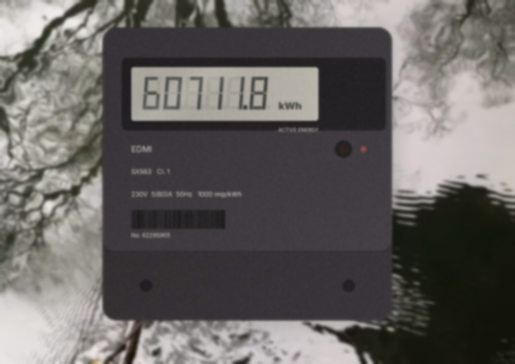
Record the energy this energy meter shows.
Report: 60711.8 kWh
